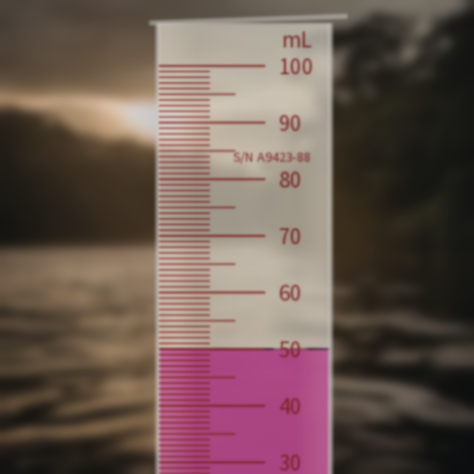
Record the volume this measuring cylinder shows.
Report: 50 mL
